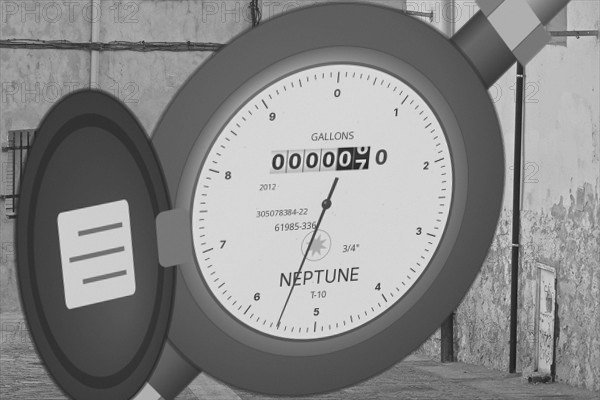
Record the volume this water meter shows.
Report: 65.5 gal
